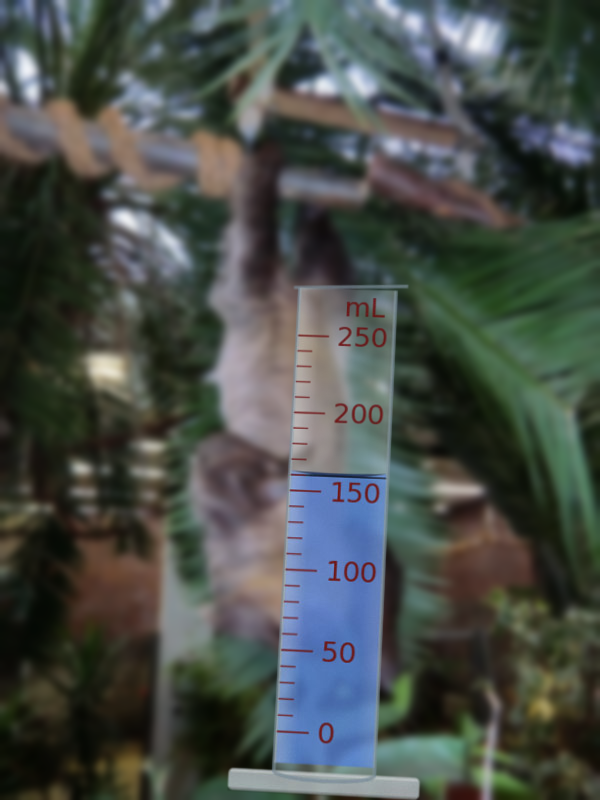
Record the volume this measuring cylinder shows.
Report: 160 mL
